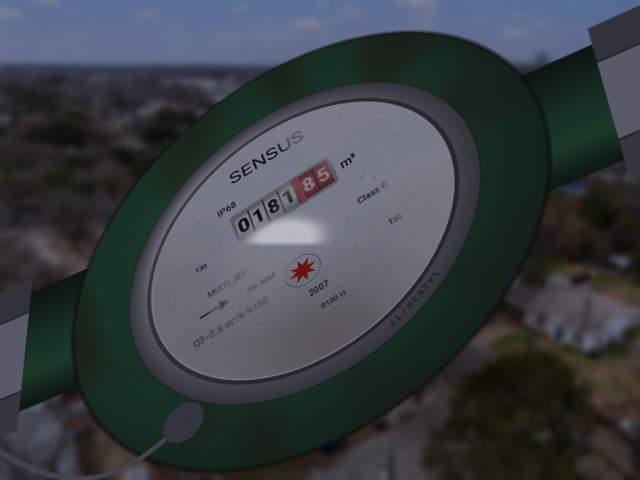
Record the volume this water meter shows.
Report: 181.85 m³
